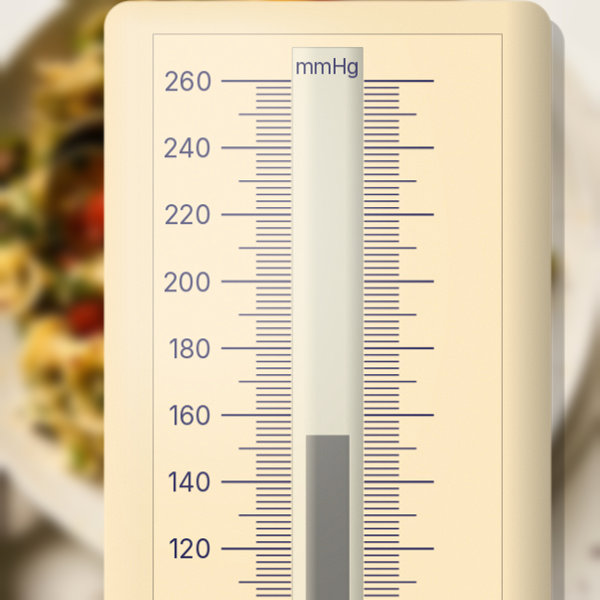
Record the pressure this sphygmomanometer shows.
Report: 154 mmHg
